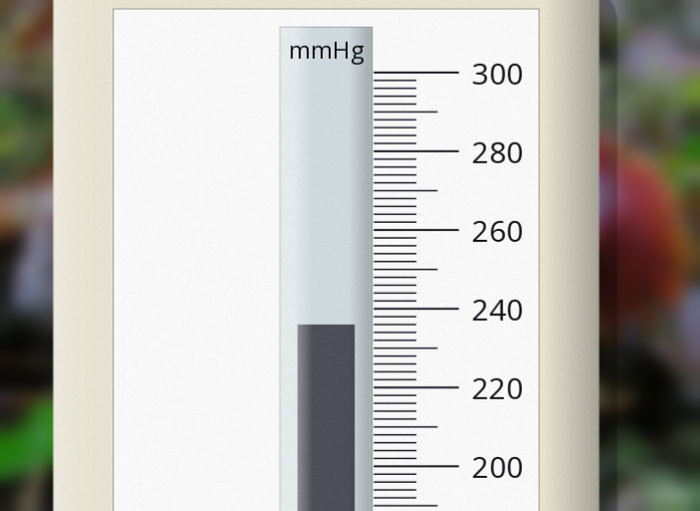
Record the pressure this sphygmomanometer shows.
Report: 236 mmHg
